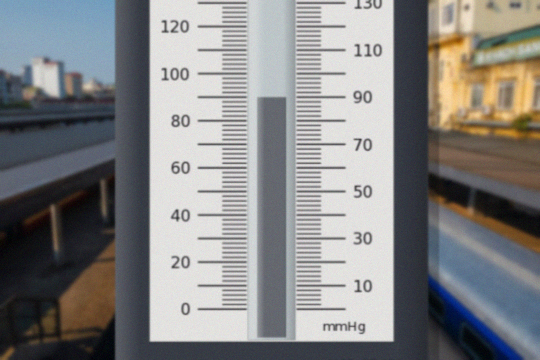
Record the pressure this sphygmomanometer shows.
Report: 90 mmHg
